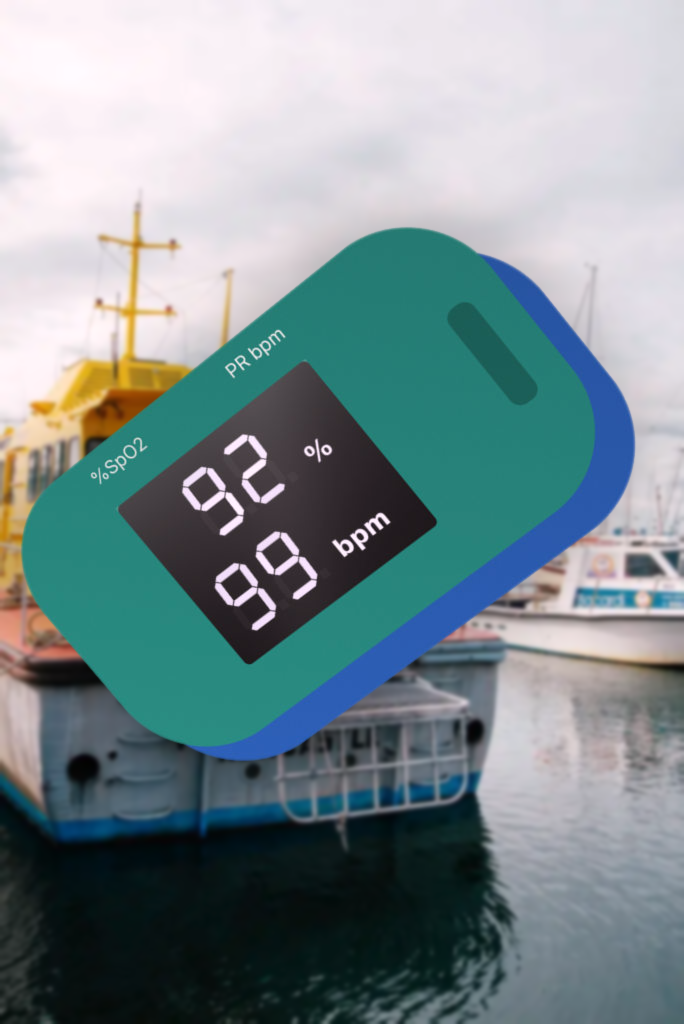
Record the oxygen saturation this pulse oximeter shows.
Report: 92 %
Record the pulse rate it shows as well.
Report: 99 bpm
